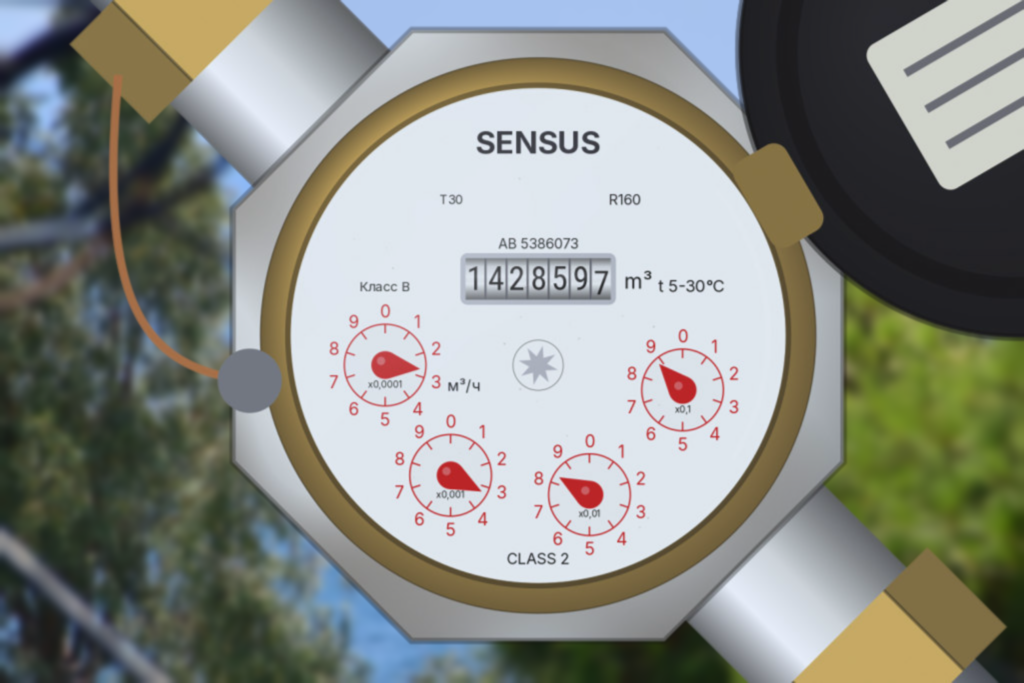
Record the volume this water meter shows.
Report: 1428596.8832 m³
